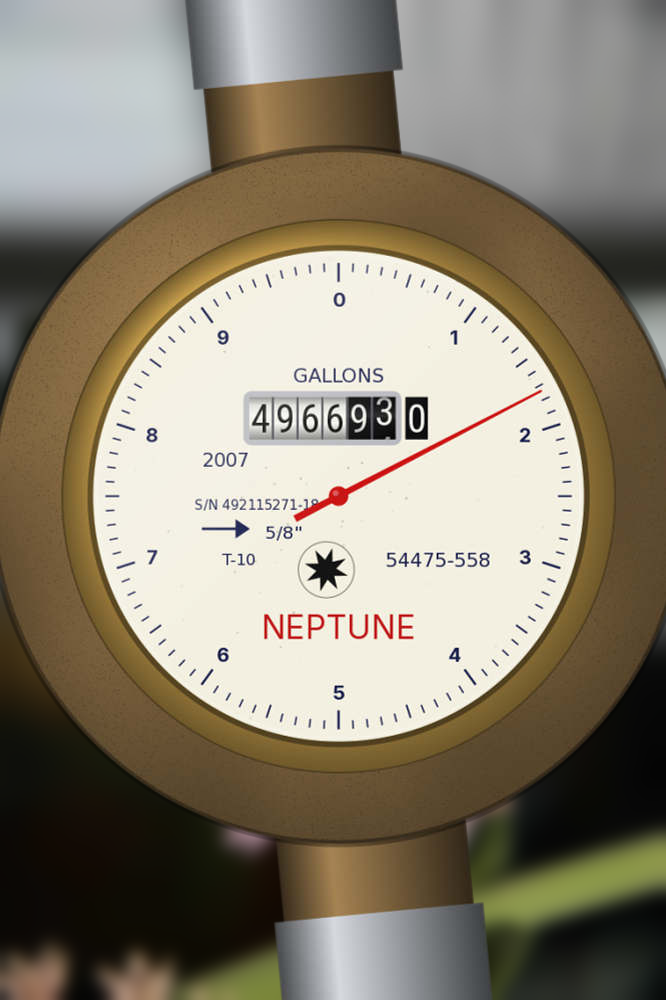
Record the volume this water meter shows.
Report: 4966931.7 gal
